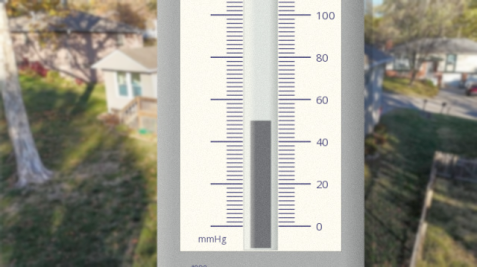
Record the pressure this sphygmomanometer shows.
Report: 50 mmHg
